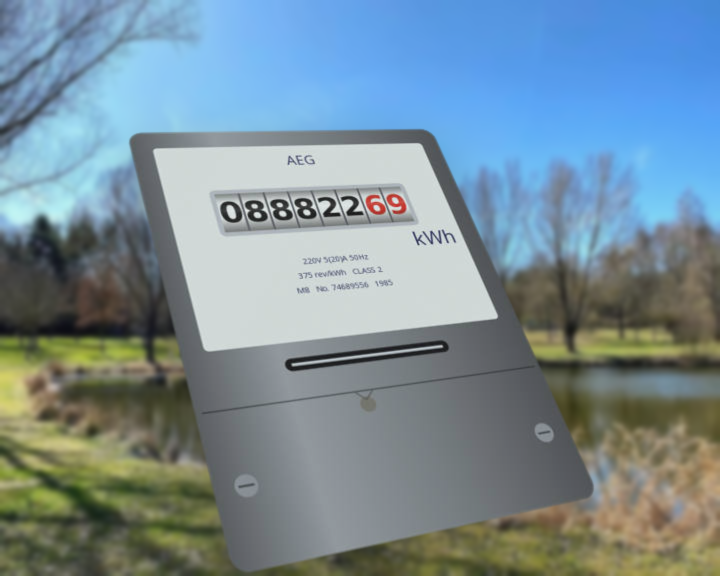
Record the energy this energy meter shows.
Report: 88822.69 kWh
